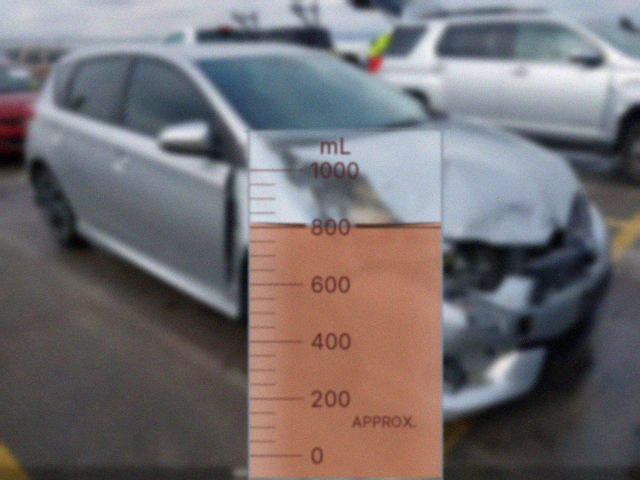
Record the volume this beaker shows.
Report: 800 mL
